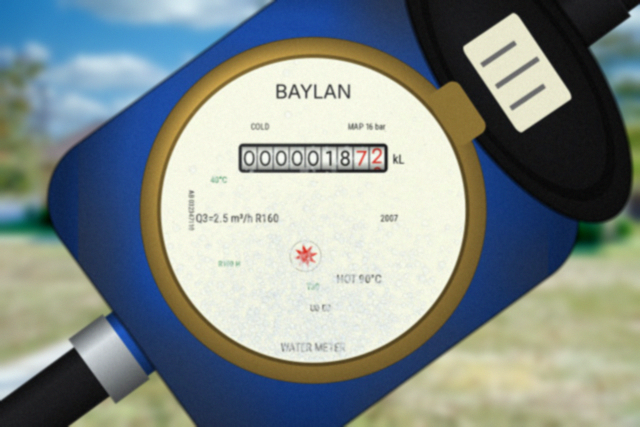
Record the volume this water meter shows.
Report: 18.72 kL
